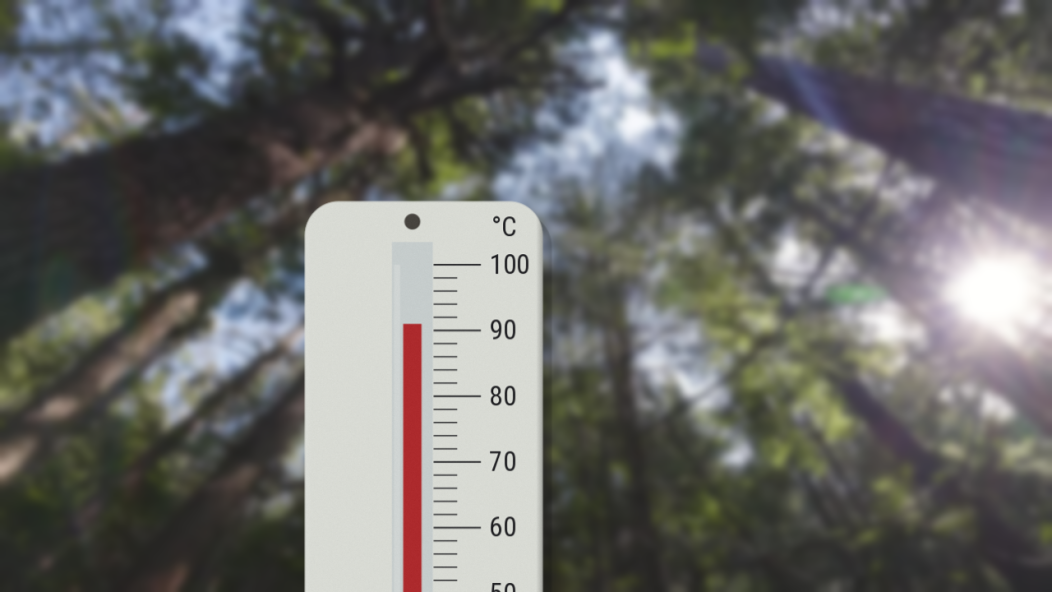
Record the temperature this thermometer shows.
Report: 91 °C
